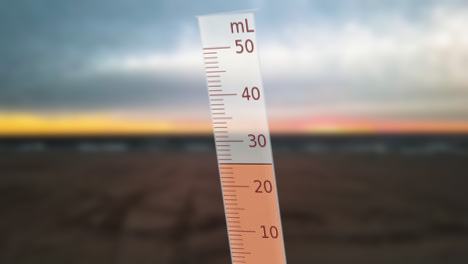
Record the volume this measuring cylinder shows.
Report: 25 mL
